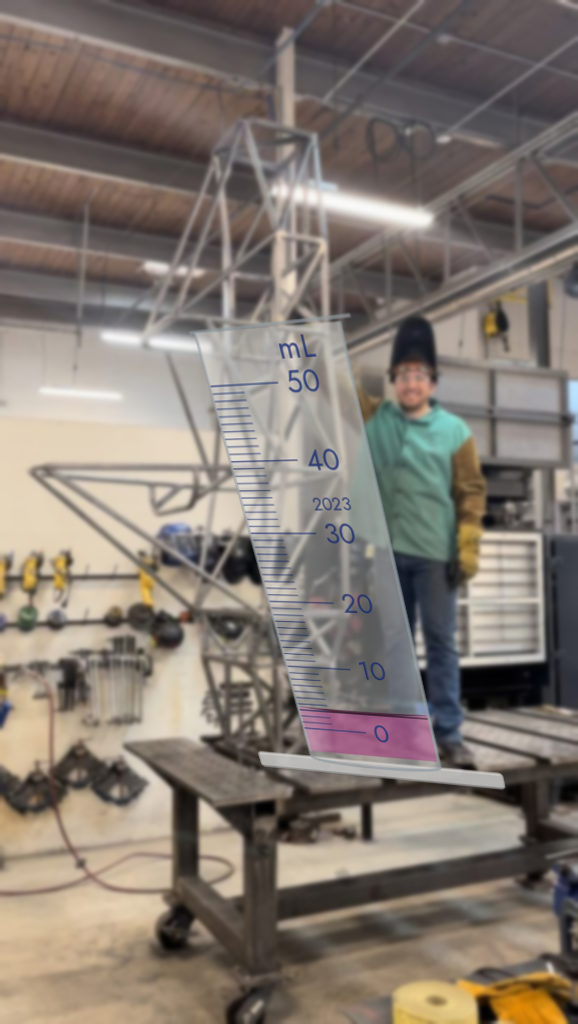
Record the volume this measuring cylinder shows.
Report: 3 mL
